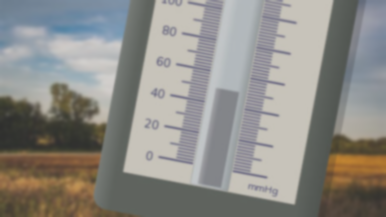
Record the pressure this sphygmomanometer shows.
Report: 50 mmHg
